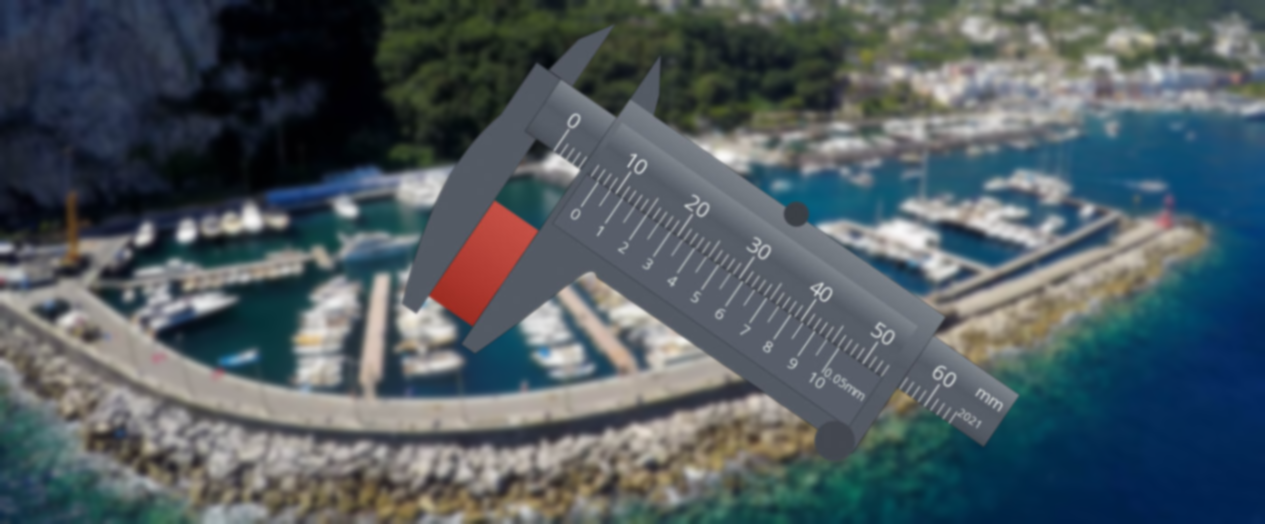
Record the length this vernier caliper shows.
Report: 7.2 mm
